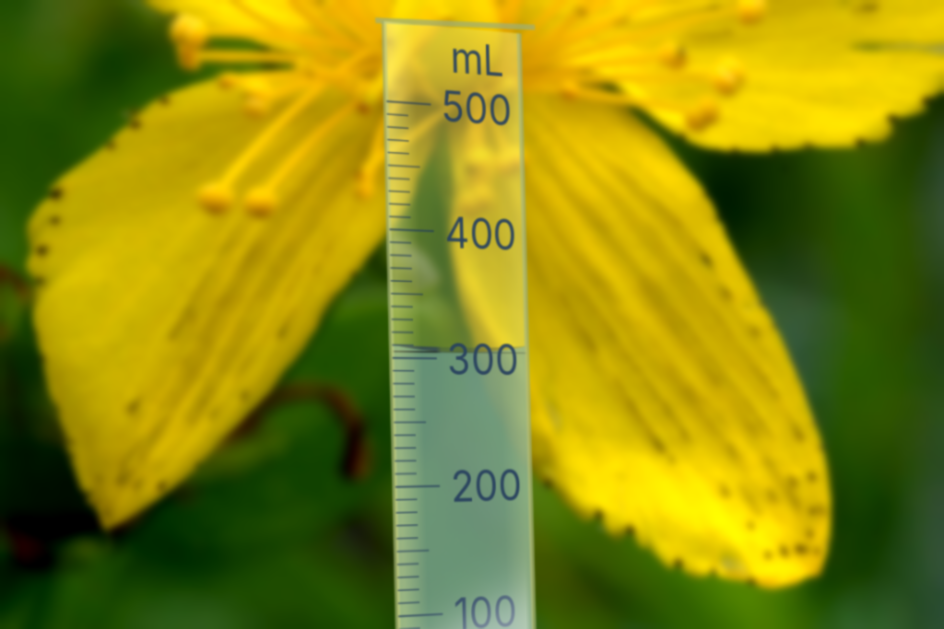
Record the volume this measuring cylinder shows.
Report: 305 mL
